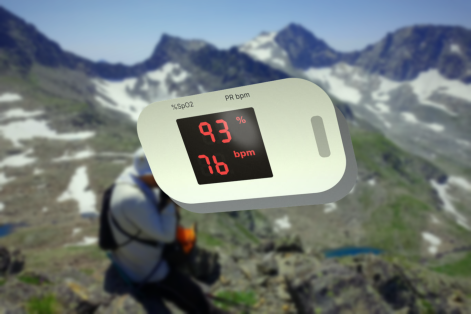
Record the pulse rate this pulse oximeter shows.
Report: 76 bpm
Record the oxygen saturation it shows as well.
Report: 93 %
